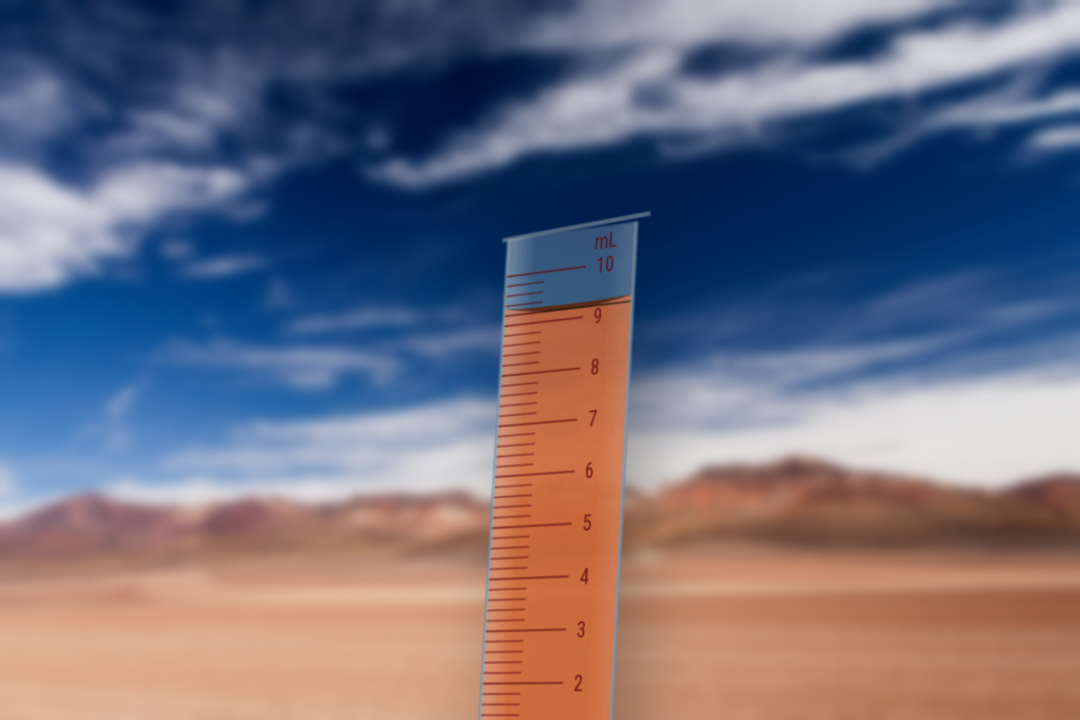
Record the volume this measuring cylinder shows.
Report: 9.2 mL
